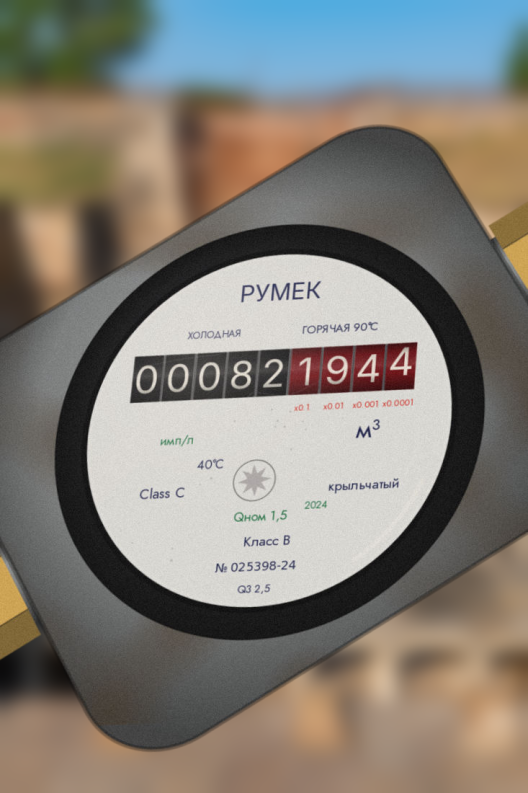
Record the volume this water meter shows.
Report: 82.1944 m³
